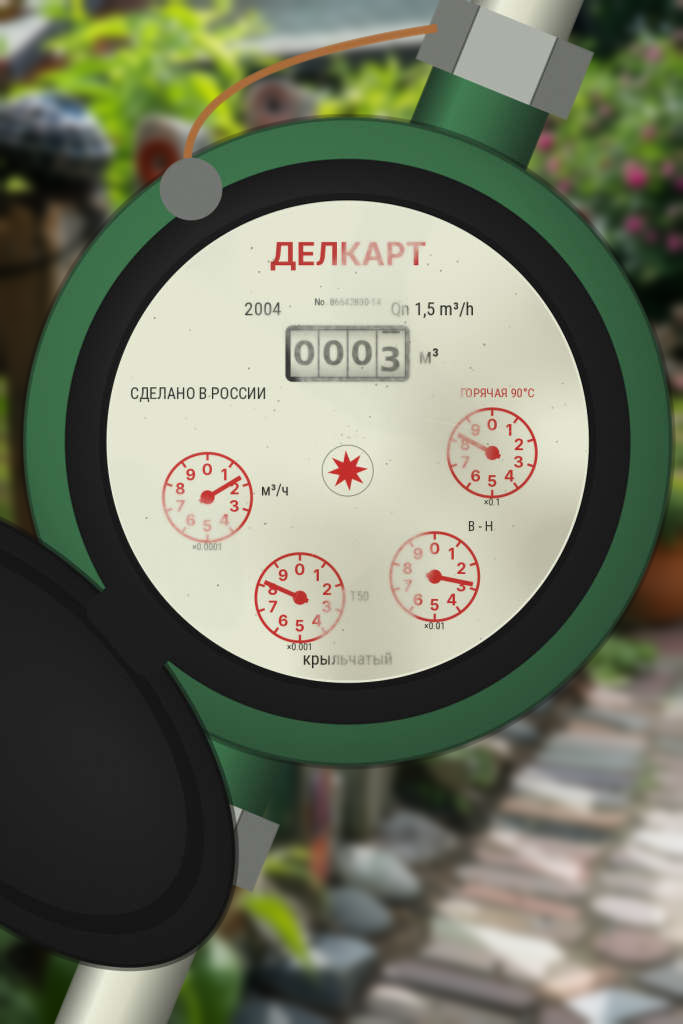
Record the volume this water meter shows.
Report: 2.8281 m³
